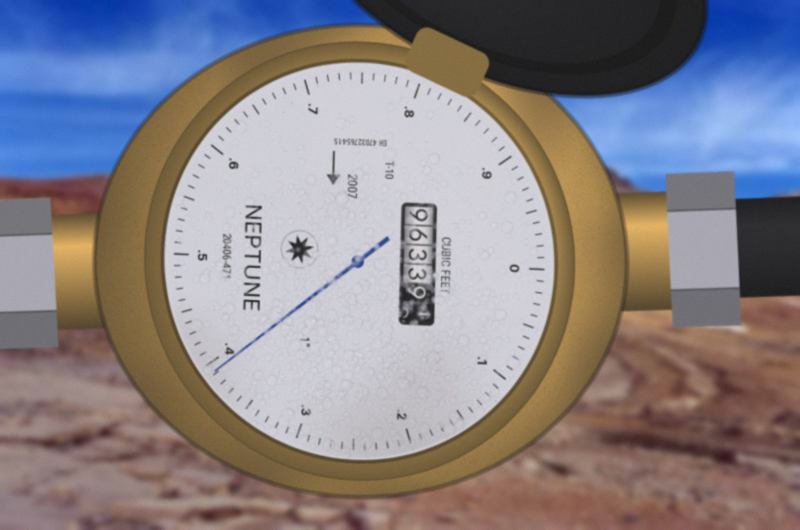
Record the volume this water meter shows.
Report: 963391.39 ft³
